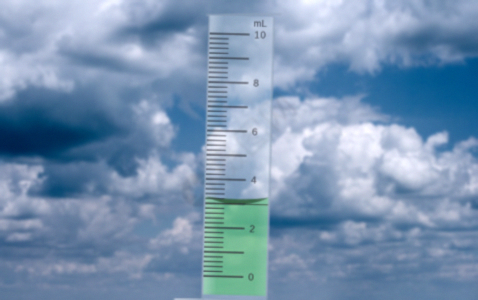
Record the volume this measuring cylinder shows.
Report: 3 mL
